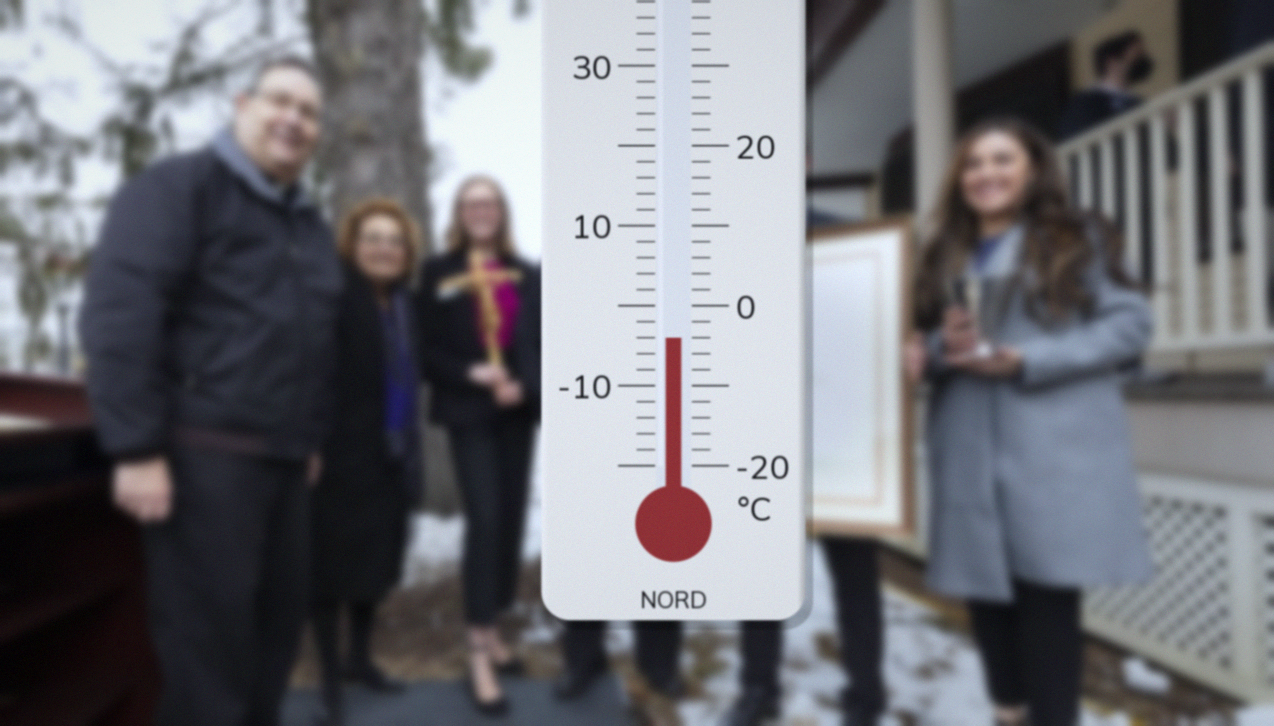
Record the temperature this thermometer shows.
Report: -4 °C
